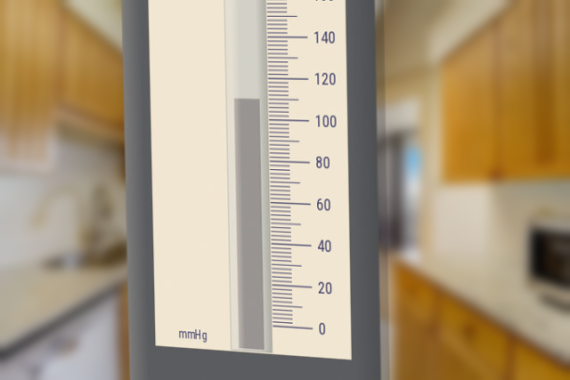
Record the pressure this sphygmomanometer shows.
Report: 110 mmHg
